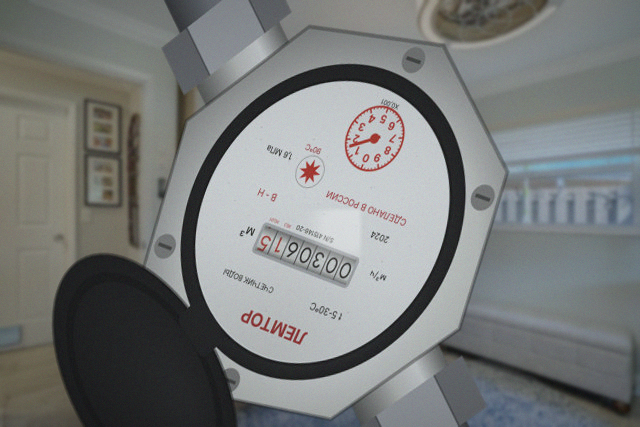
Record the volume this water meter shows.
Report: 306.151 m³
